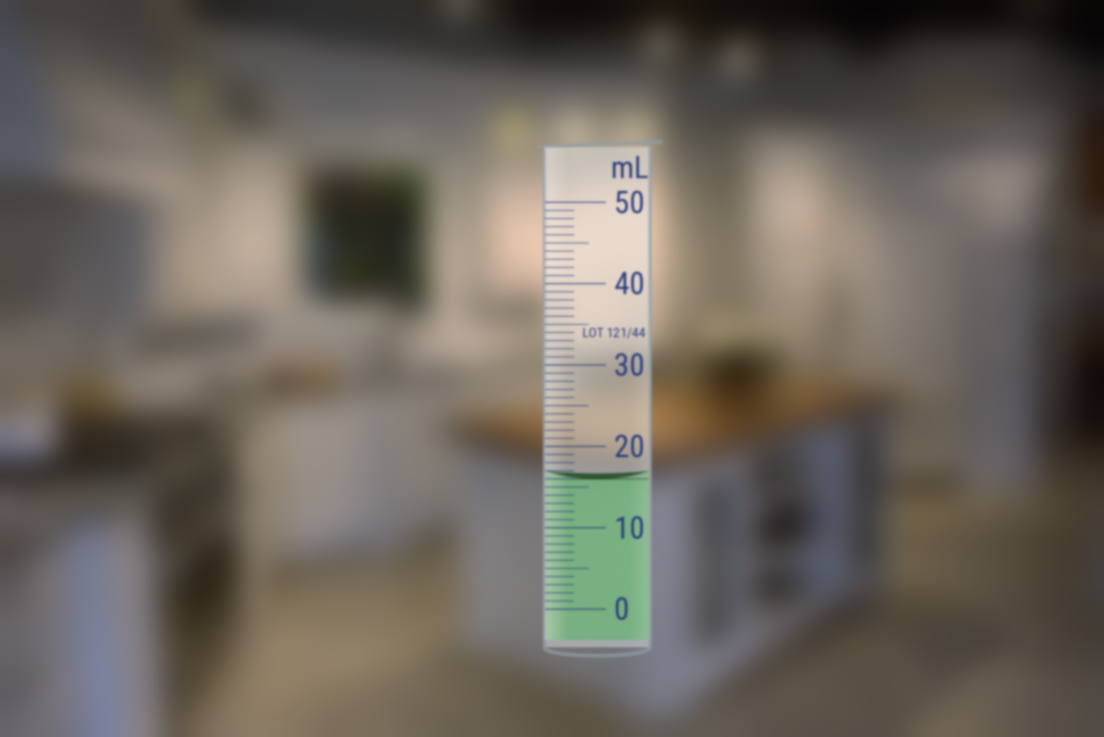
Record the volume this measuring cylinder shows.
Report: 16 mL
